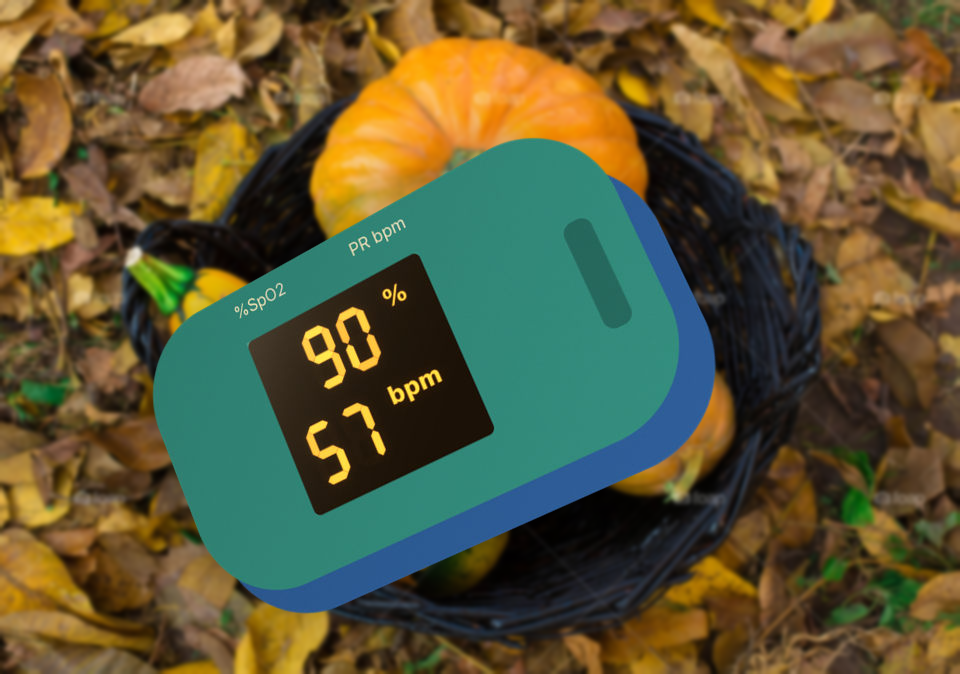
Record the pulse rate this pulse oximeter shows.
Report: 57 bpm
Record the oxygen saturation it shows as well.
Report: 90 %
